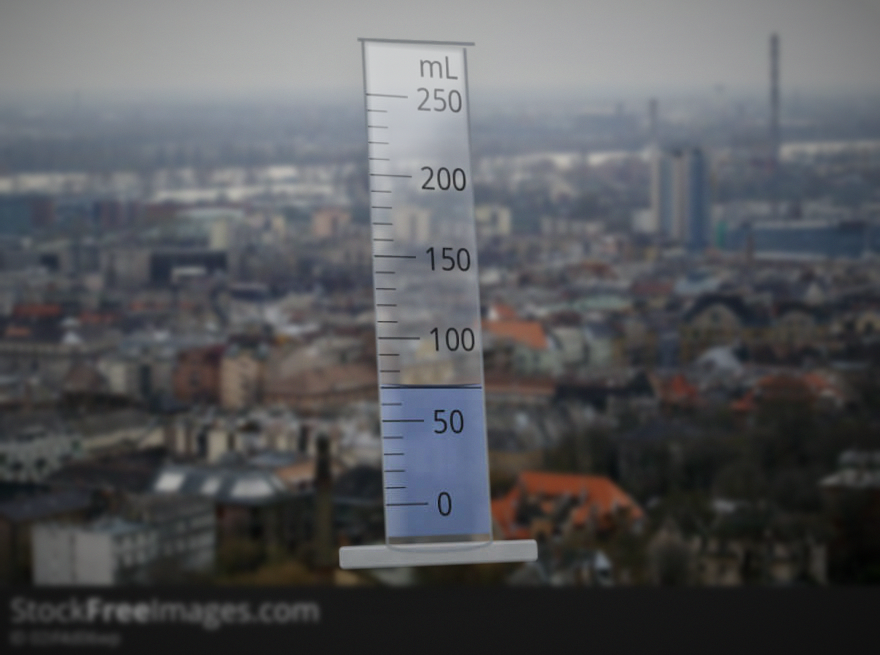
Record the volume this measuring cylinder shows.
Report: 70 mL
